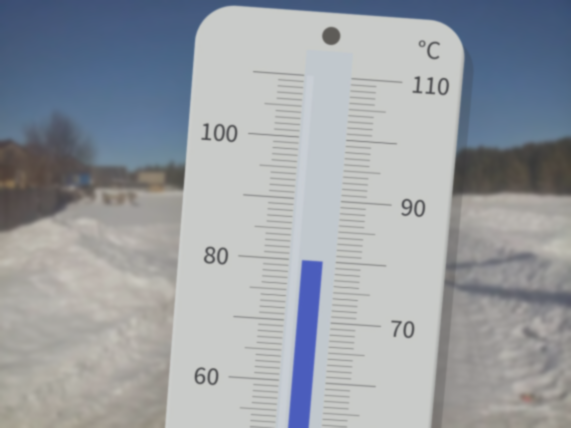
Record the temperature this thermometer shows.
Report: 80 °C
